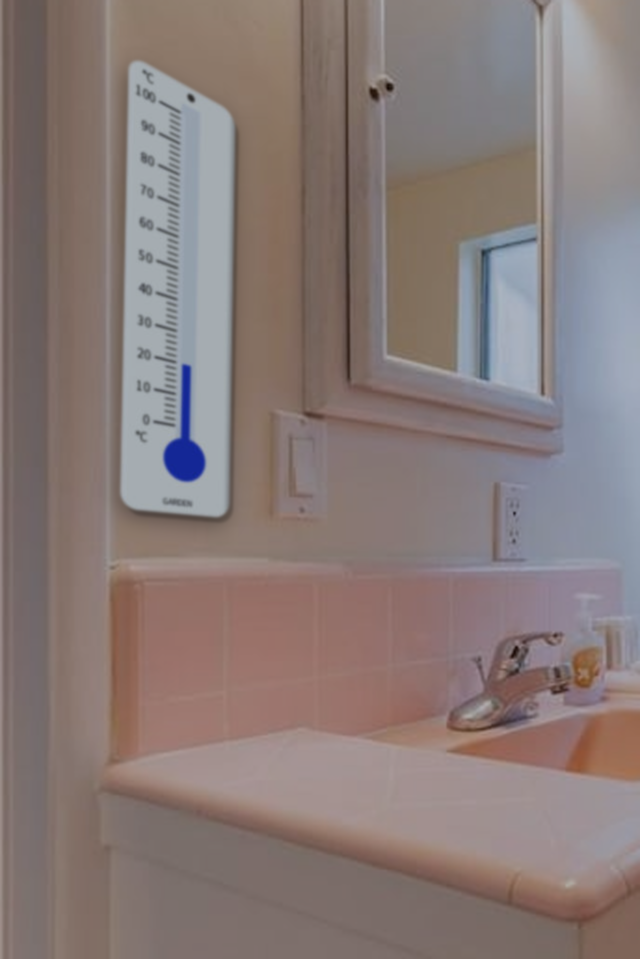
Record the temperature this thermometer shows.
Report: 20 °C
